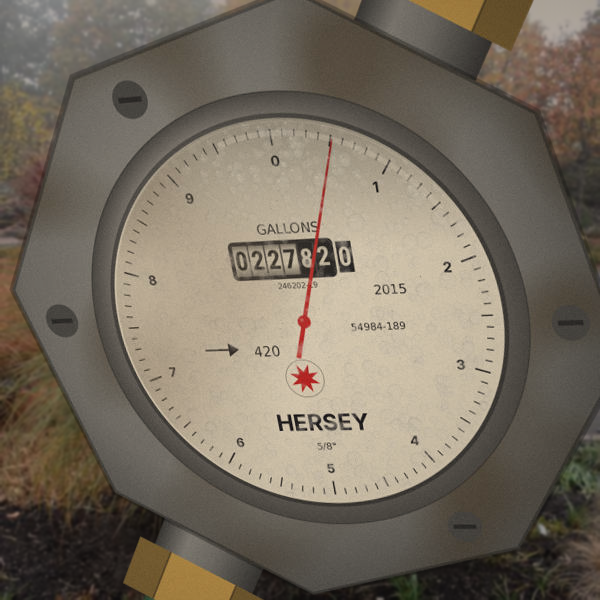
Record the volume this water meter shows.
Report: 227820.5 gal
